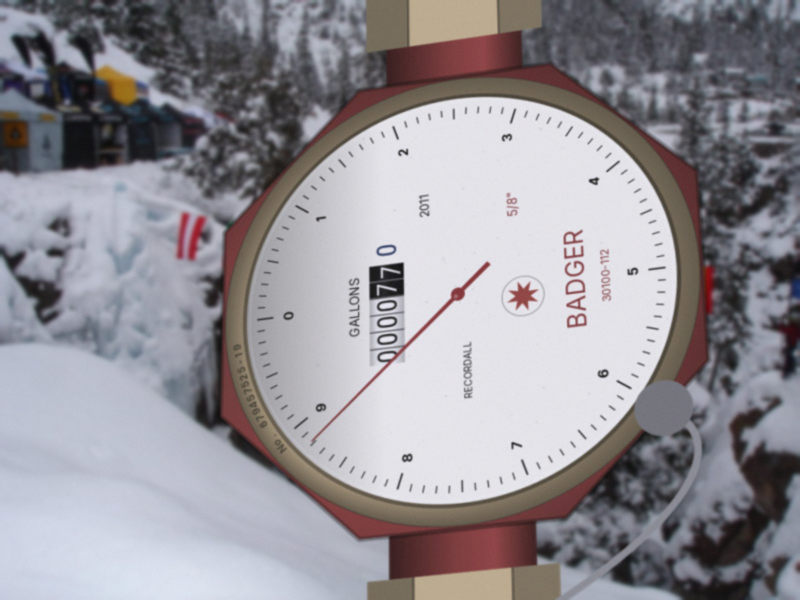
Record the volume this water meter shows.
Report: 768.8 gal
